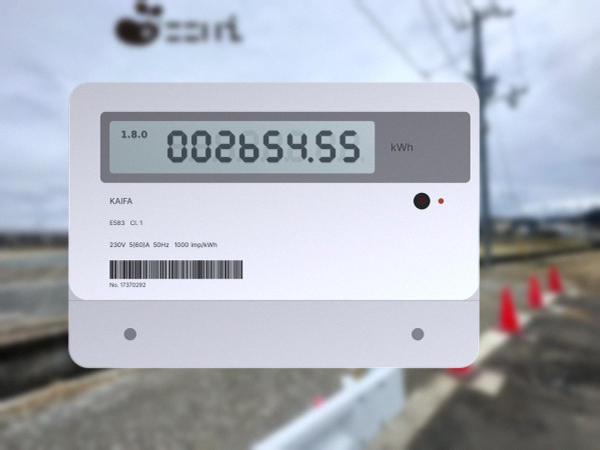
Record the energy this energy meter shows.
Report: 2654.55 kWh
